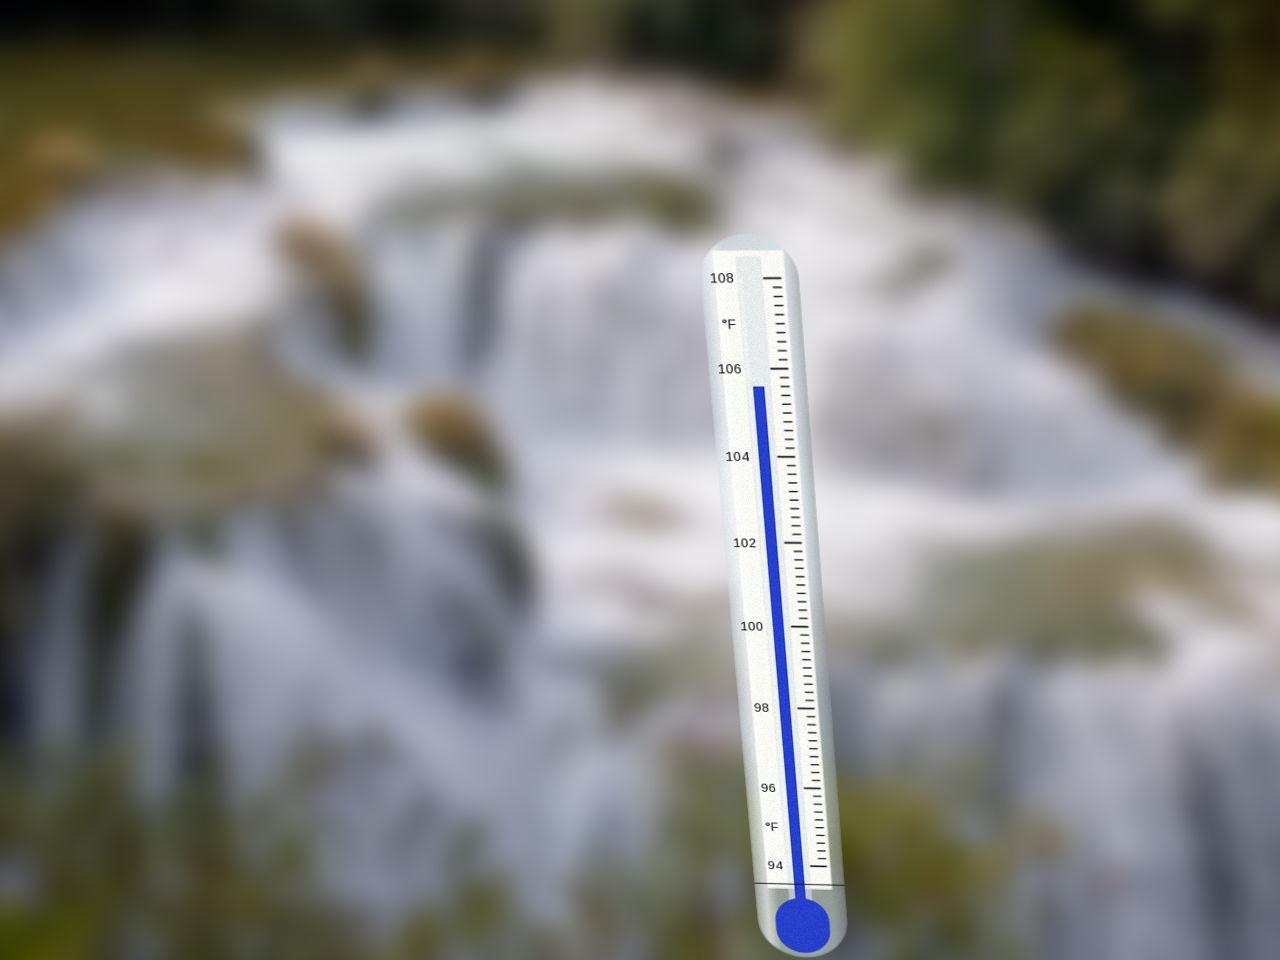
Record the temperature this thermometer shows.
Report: 105.6 °F
